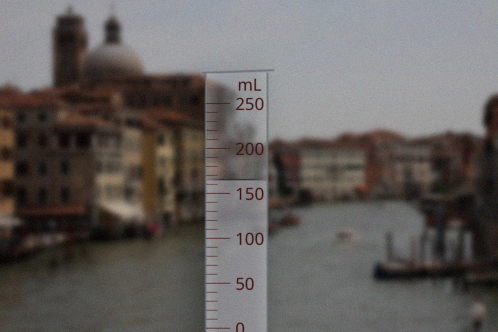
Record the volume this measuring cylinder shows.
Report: 165 mL
